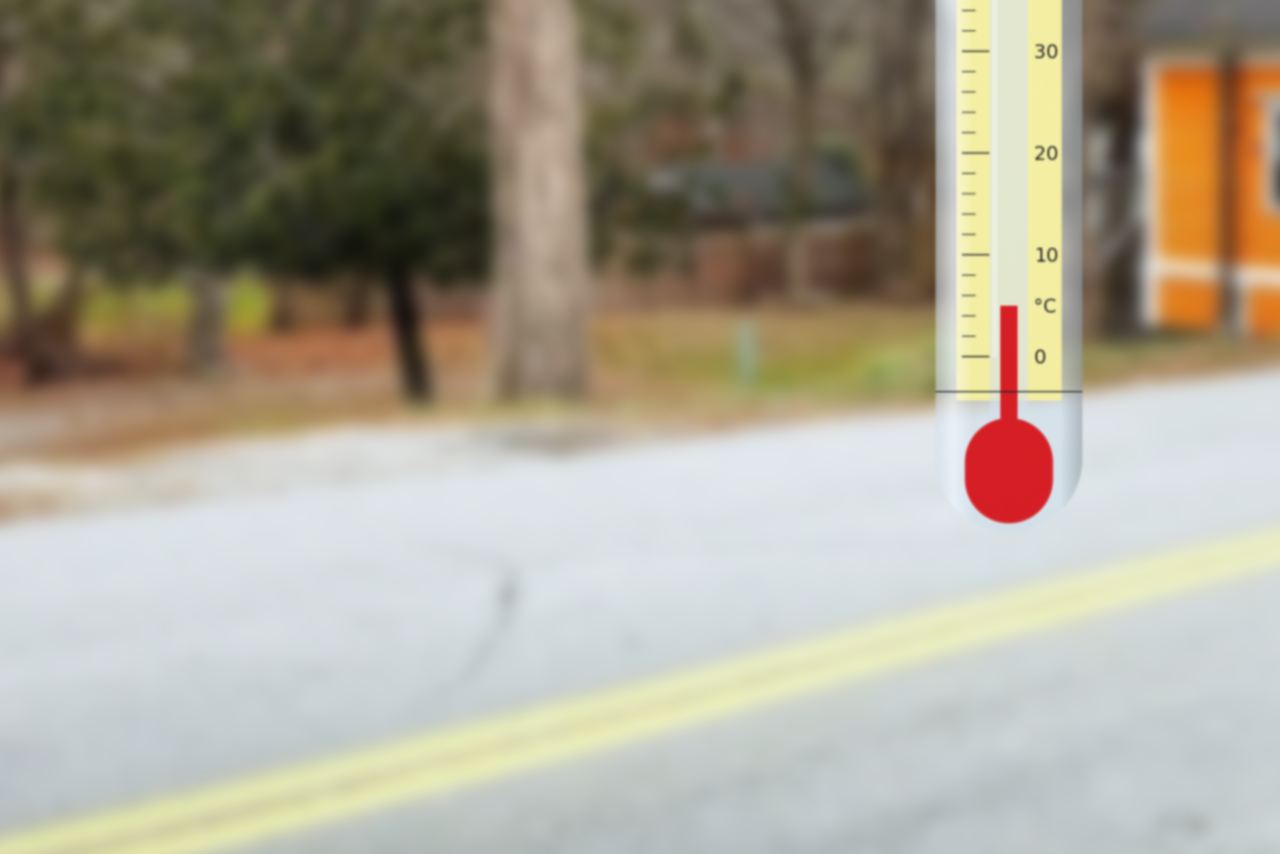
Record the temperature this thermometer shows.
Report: 5 °C
